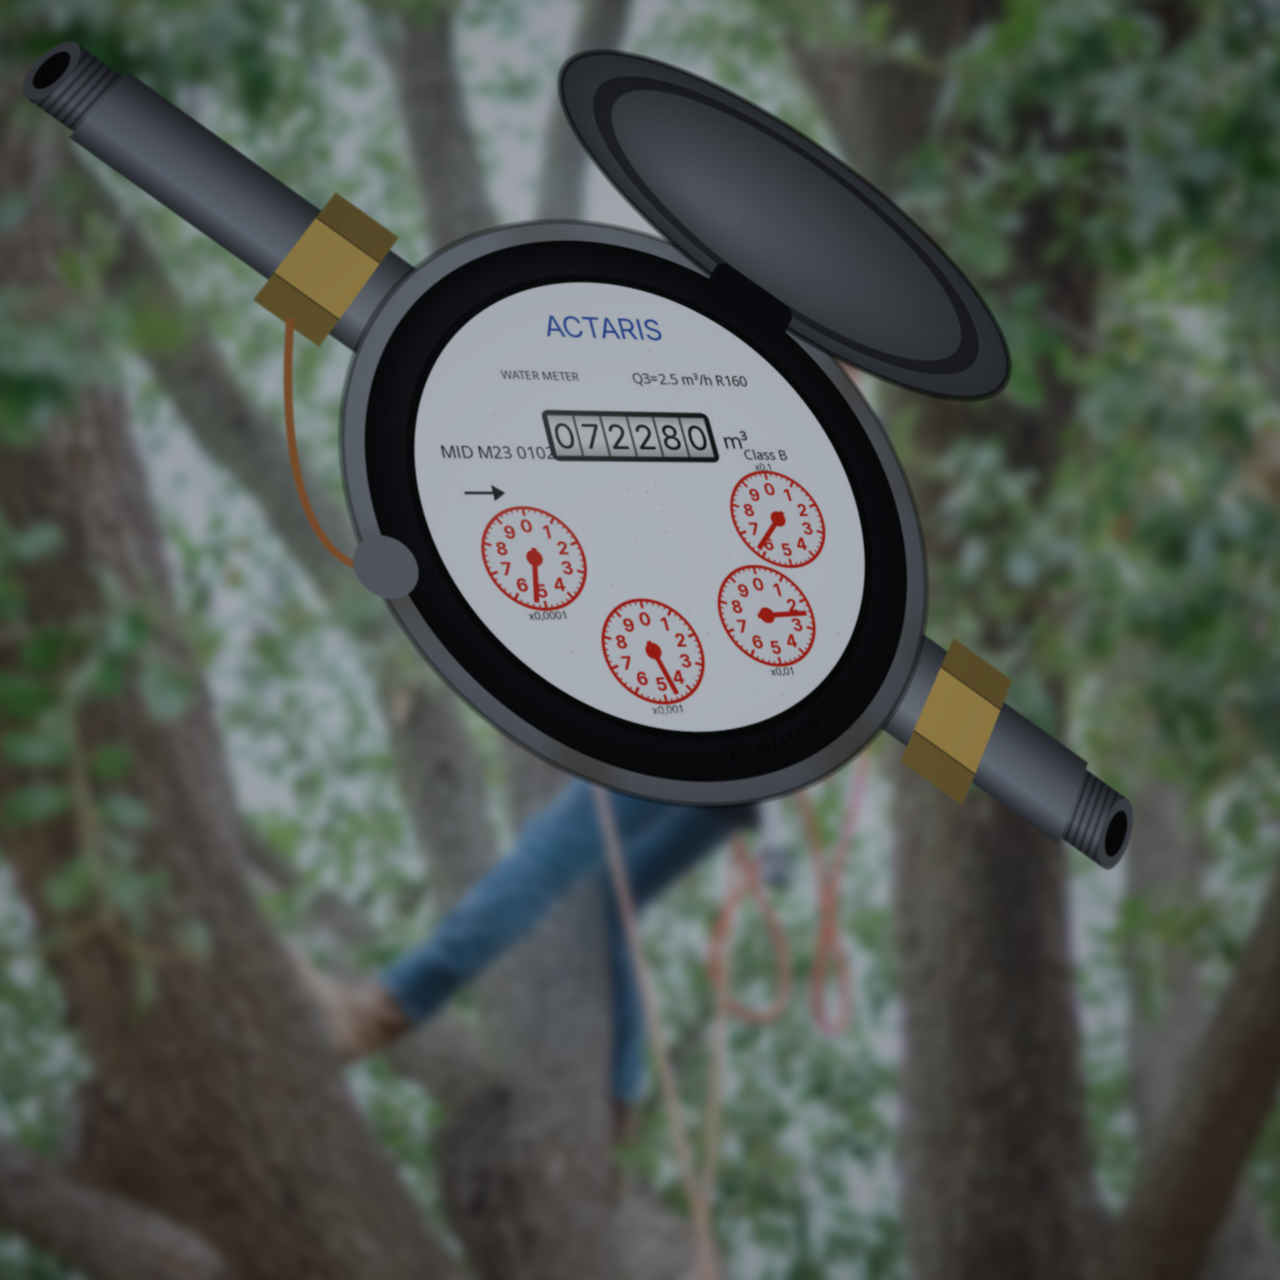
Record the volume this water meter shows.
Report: 72280.6245 m³
